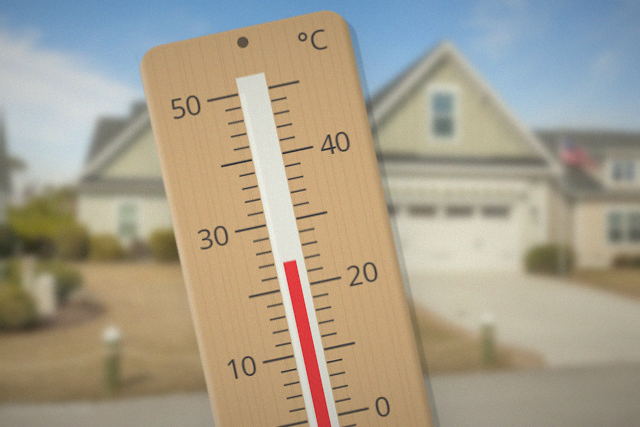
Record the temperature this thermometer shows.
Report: 24 °C
